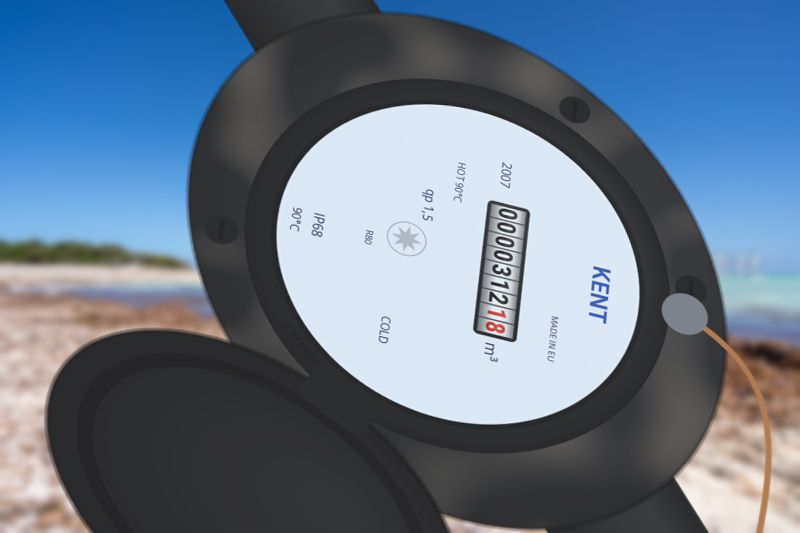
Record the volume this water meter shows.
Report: 312.18 m³
